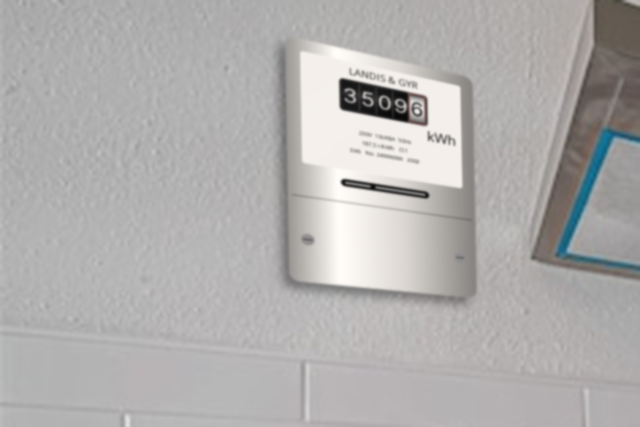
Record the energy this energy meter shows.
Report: 3509.6 kWh
